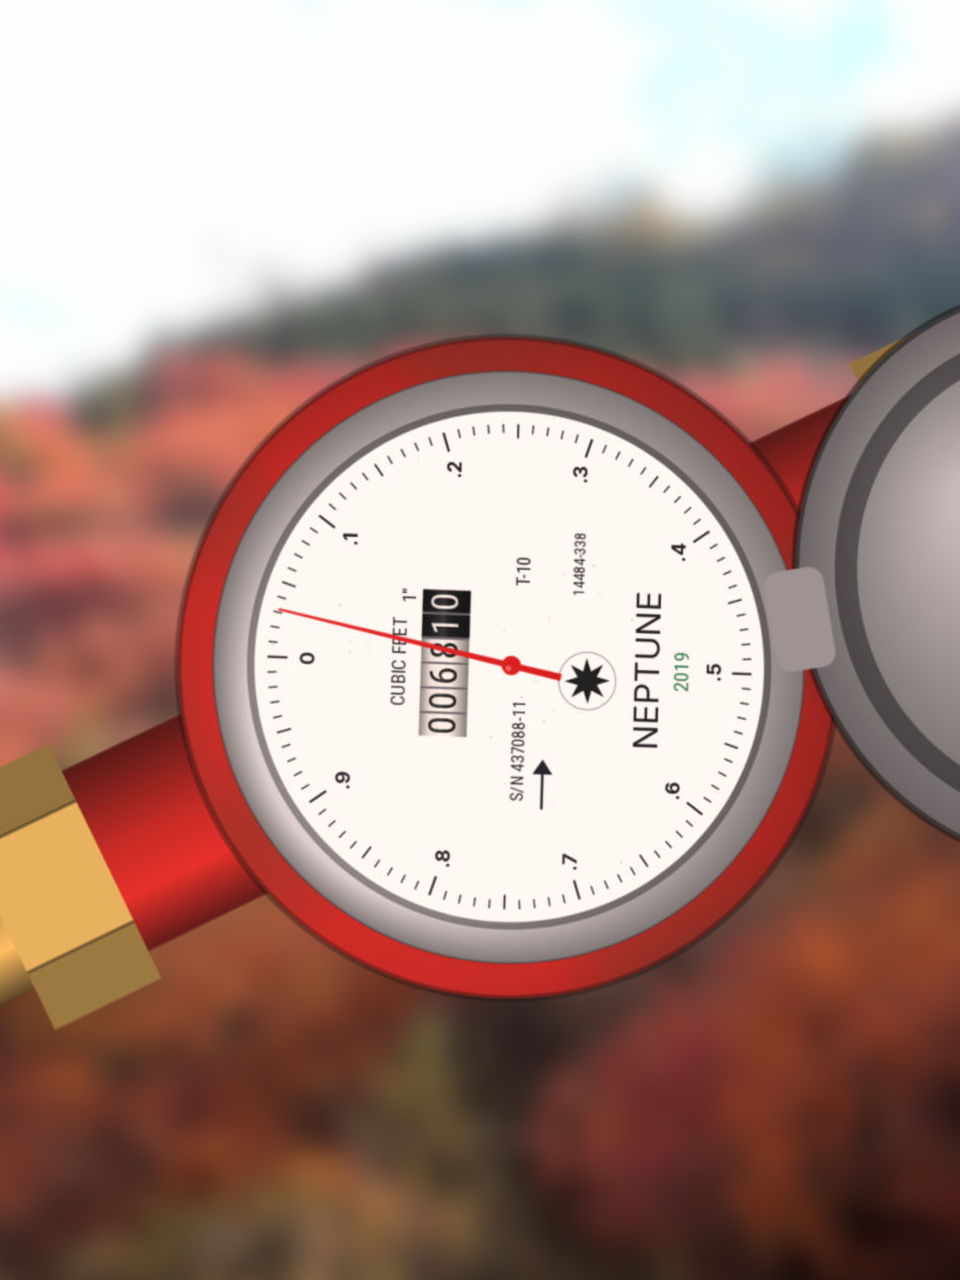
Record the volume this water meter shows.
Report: 6810.03 ft³
